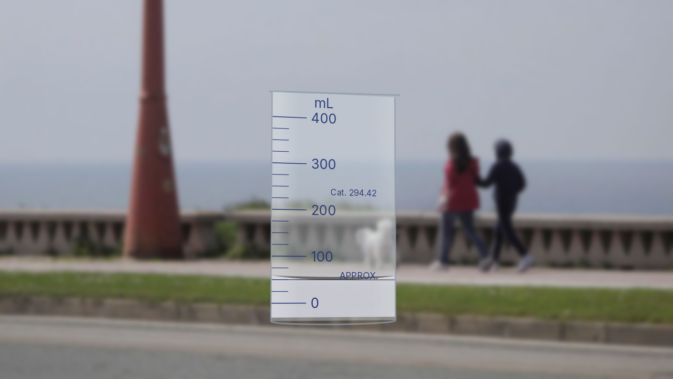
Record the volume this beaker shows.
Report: 50 mL
